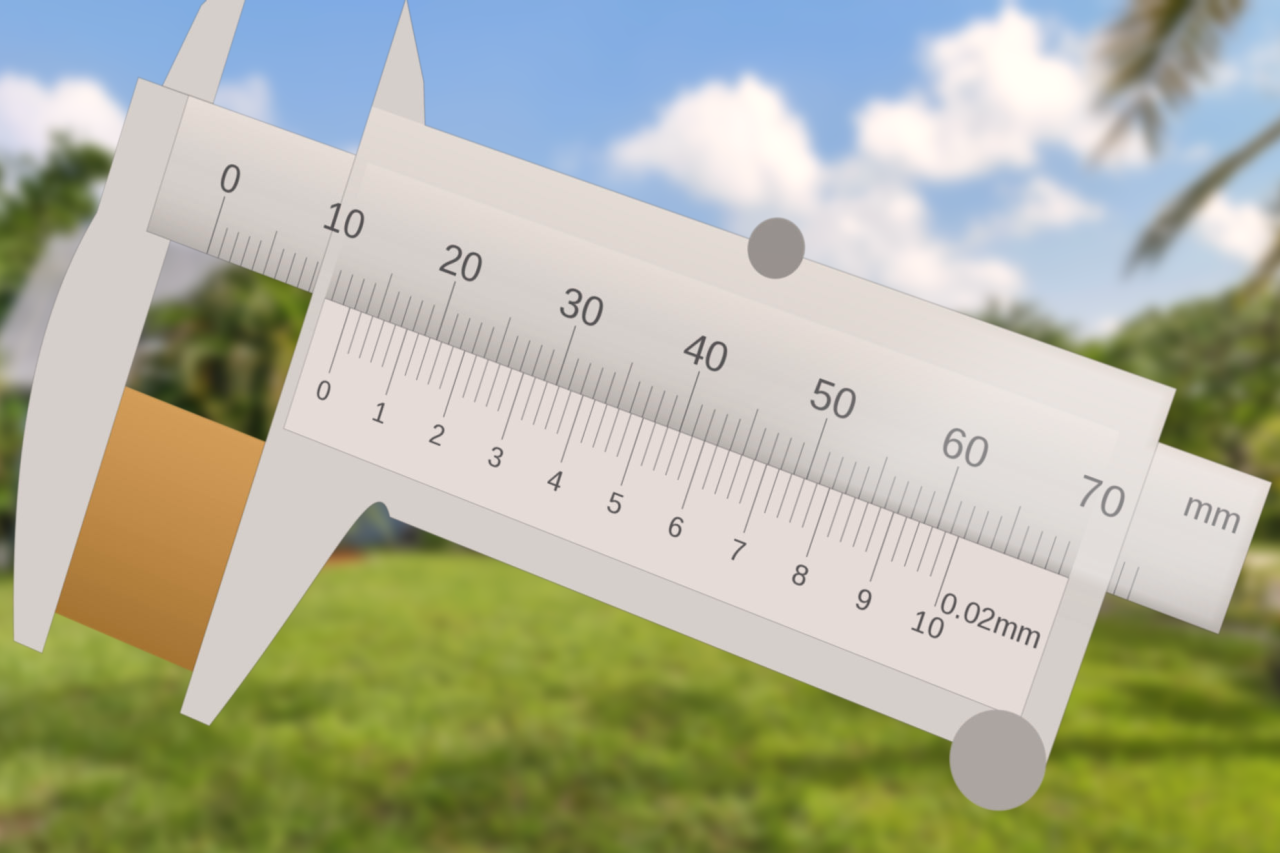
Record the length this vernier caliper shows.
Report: 12.6 mm
